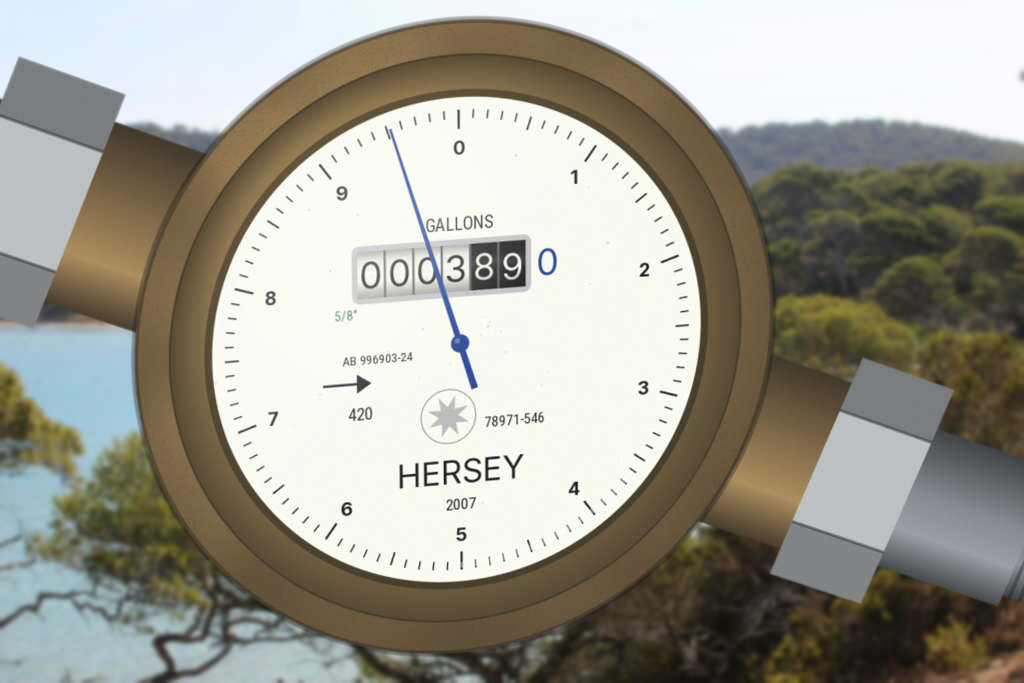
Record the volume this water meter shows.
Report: 3889.5 gal
